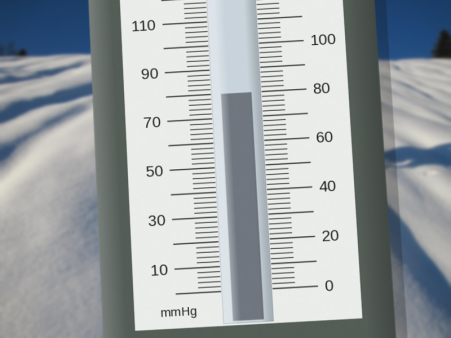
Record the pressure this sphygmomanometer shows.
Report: 80 mmHg
